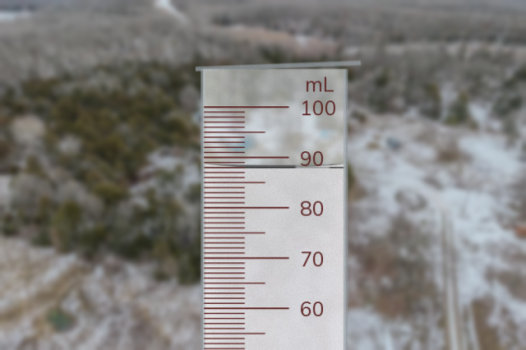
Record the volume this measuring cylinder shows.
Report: 88 mL
